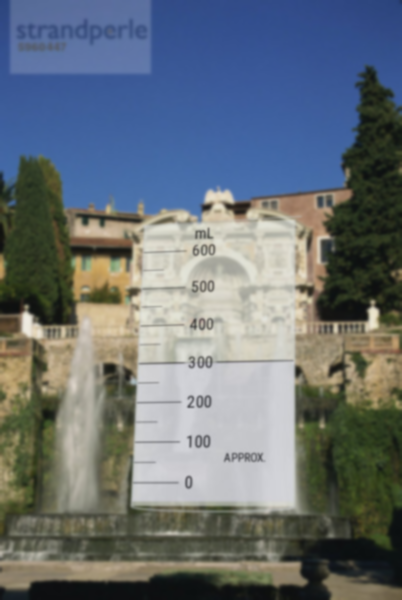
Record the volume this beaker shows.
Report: 300 mL
